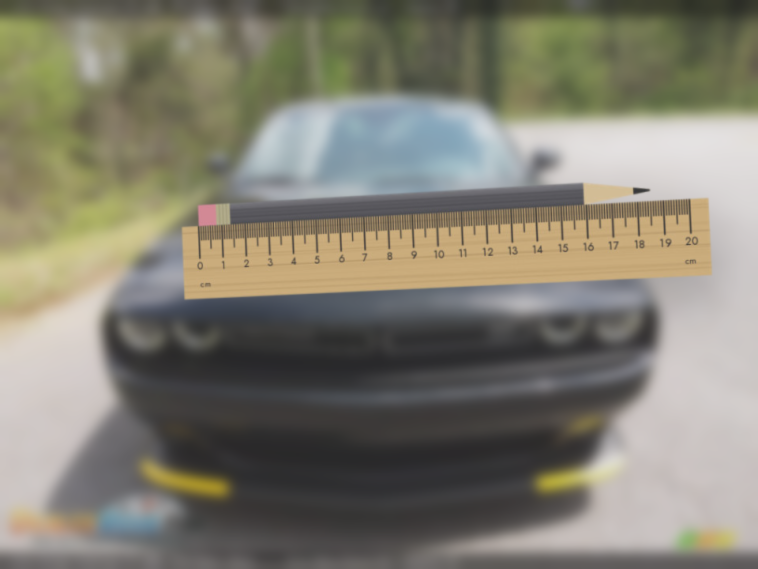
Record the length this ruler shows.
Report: 18.5 cm
